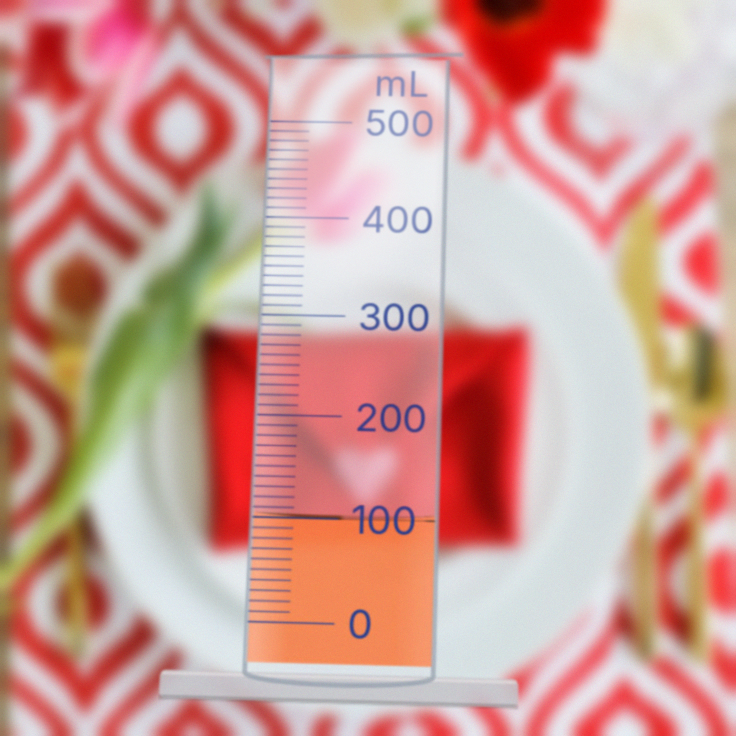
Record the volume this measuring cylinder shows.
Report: 100 mL
